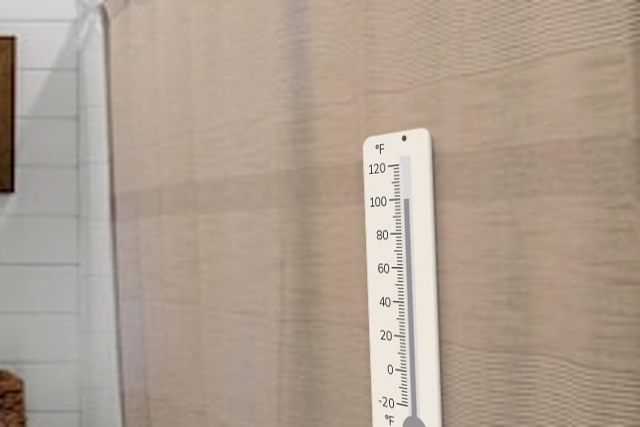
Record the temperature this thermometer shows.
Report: 100 °F
